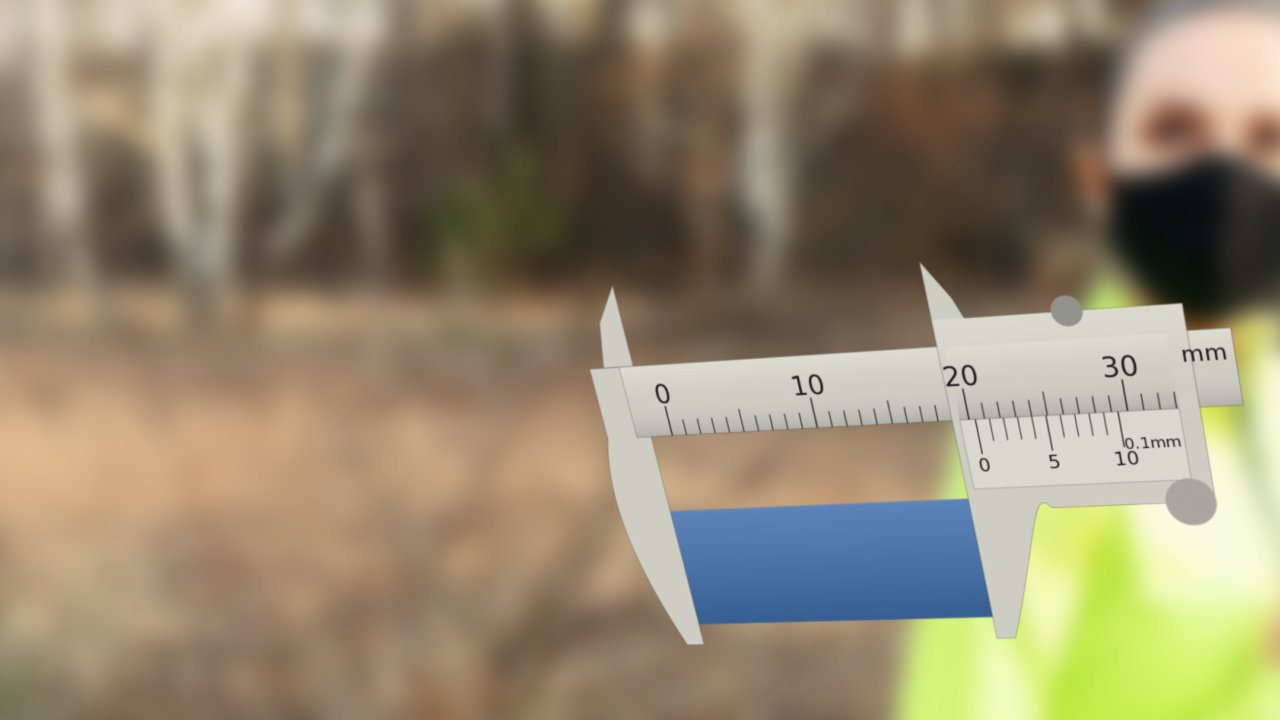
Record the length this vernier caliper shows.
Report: 20.4 mm
